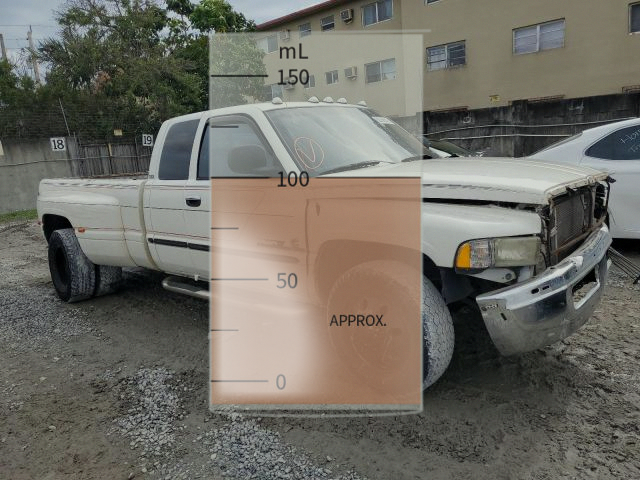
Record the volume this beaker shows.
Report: 100 mL
